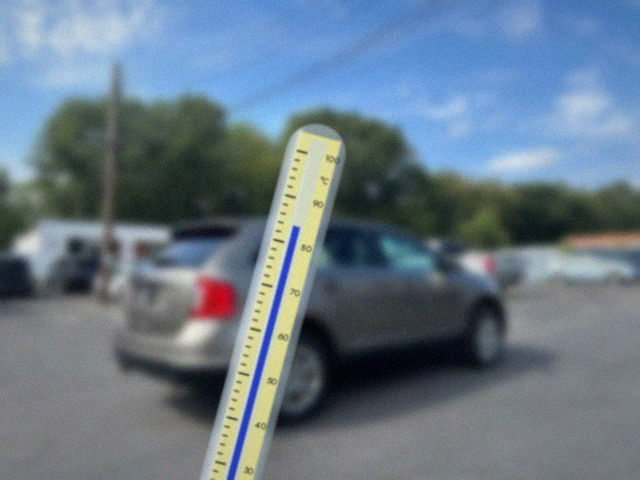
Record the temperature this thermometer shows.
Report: 84 °C
